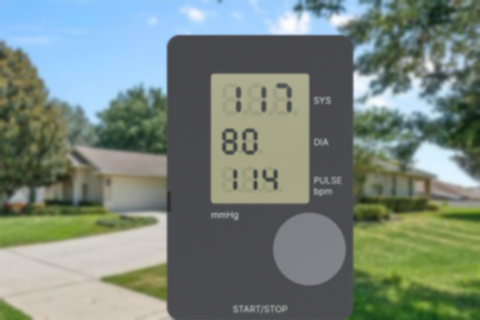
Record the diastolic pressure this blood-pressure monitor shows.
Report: 80 mmHg
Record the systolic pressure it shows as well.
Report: 117 mmHg
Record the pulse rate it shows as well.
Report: 114 bpm
